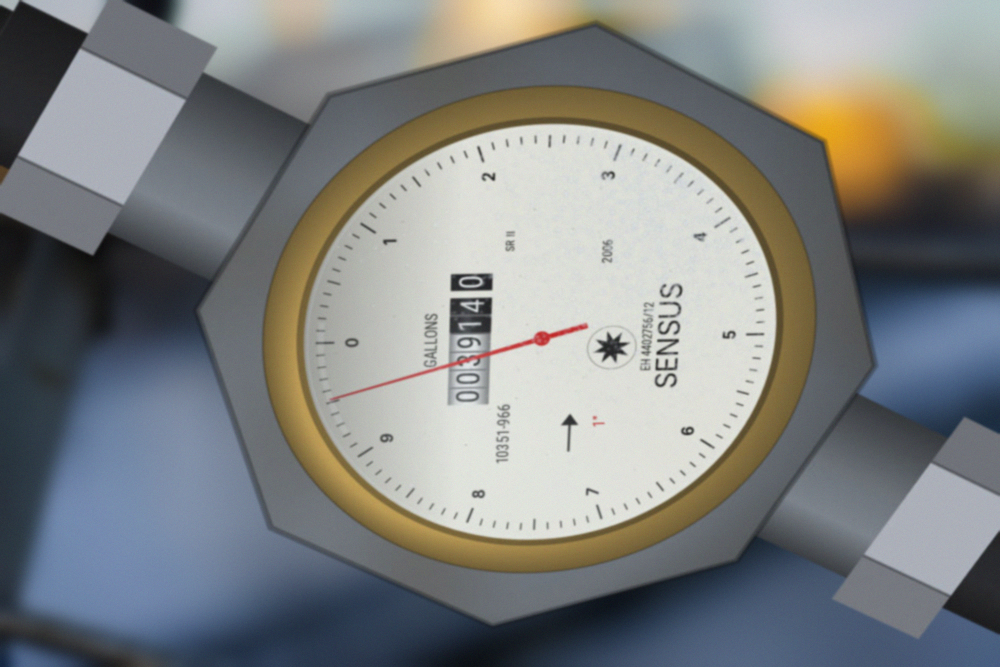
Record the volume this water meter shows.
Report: 39139.5 gal
